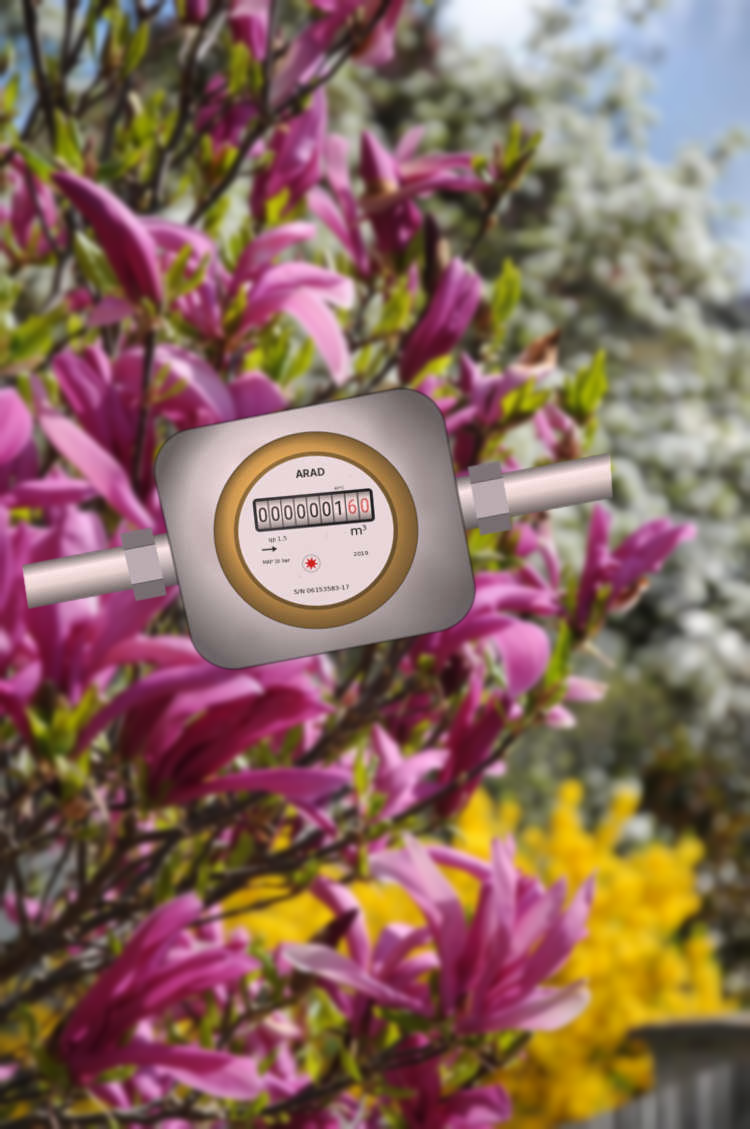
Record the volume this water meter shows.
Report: 1.60 m³
